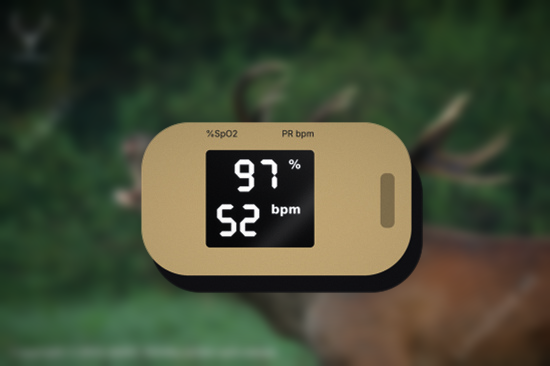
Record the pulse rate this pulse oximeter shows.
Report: 52 bpm
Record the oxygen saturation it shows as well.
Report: 97 %
